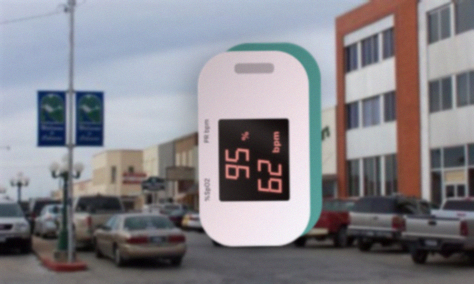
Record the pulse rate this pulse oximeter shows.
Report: 62 bpm
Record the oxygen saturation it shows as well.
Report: 95 %
